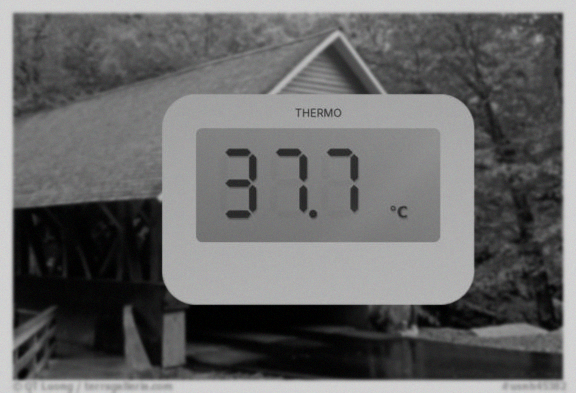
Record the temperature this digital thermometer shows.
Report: 37.7 °C
